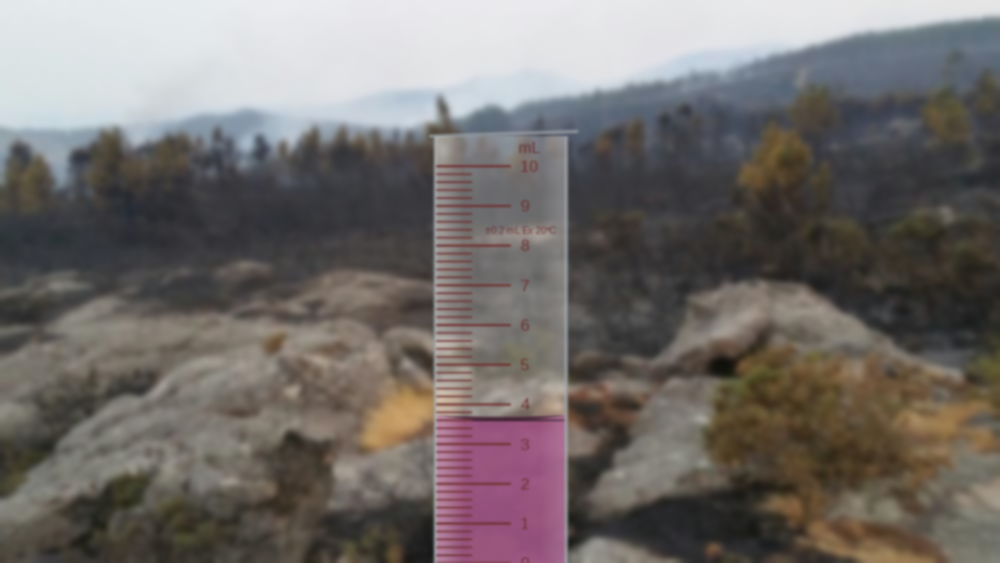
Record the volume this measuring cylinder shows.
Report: 3.6 mL
